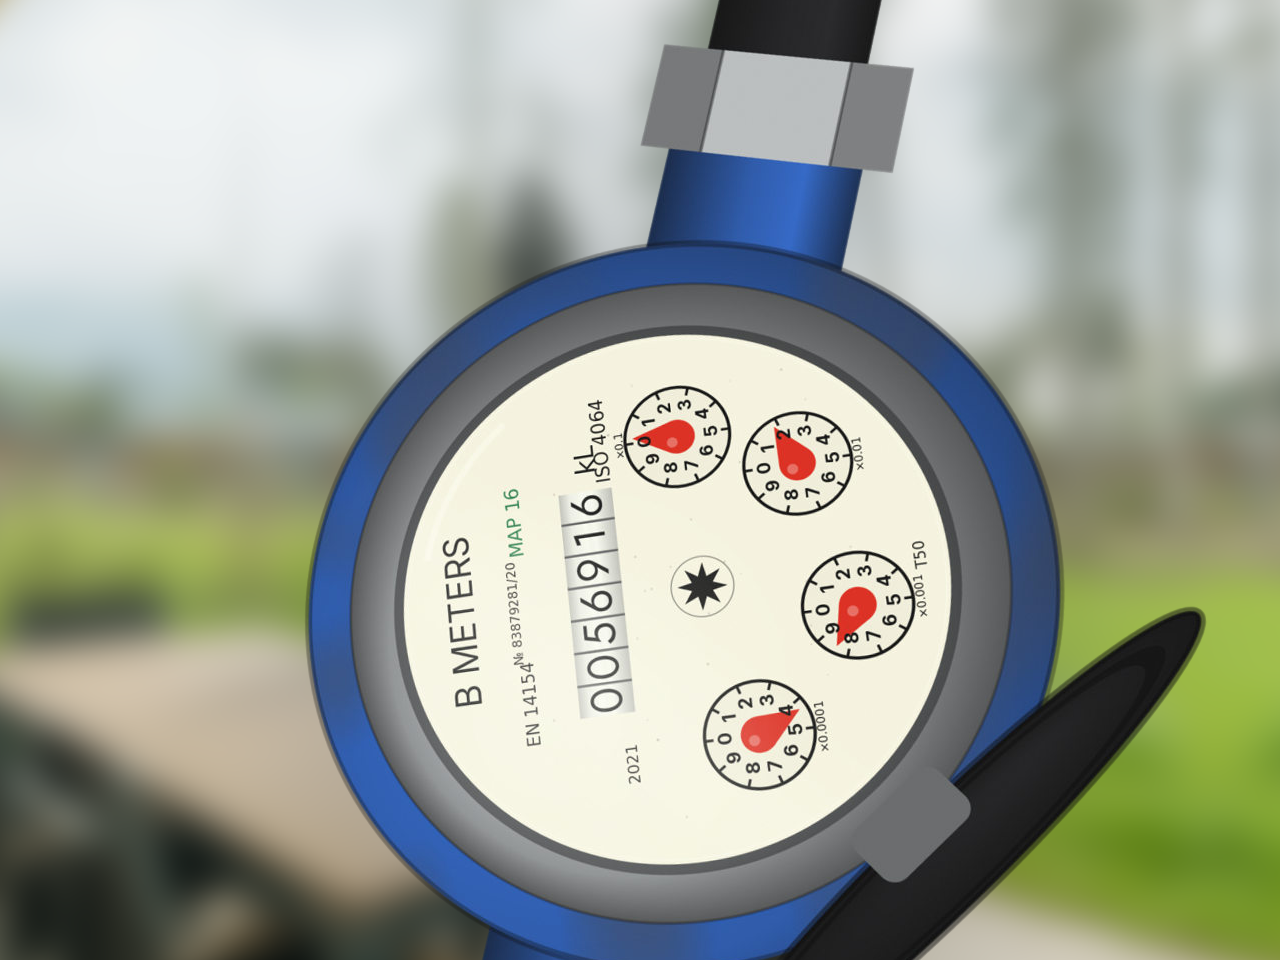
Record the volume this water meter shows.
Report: 56916.0184 kL
